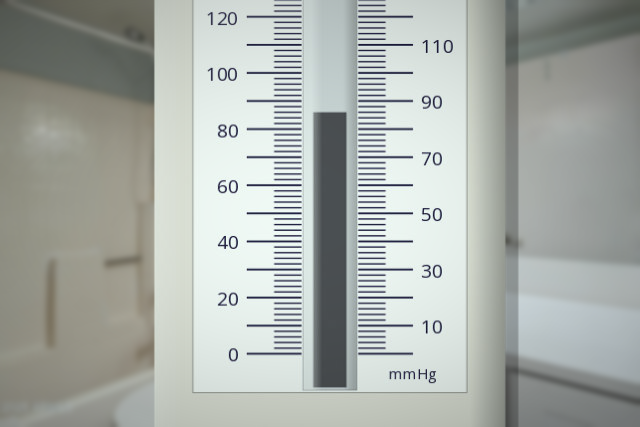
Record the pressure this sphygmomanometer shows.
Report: 86 mmHg
